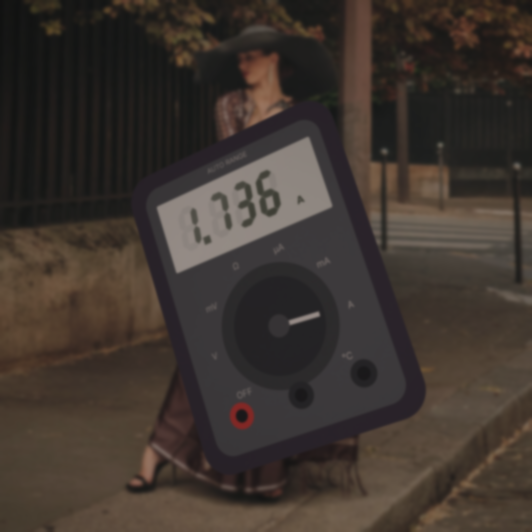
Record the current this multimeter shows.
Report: 1.736 A
